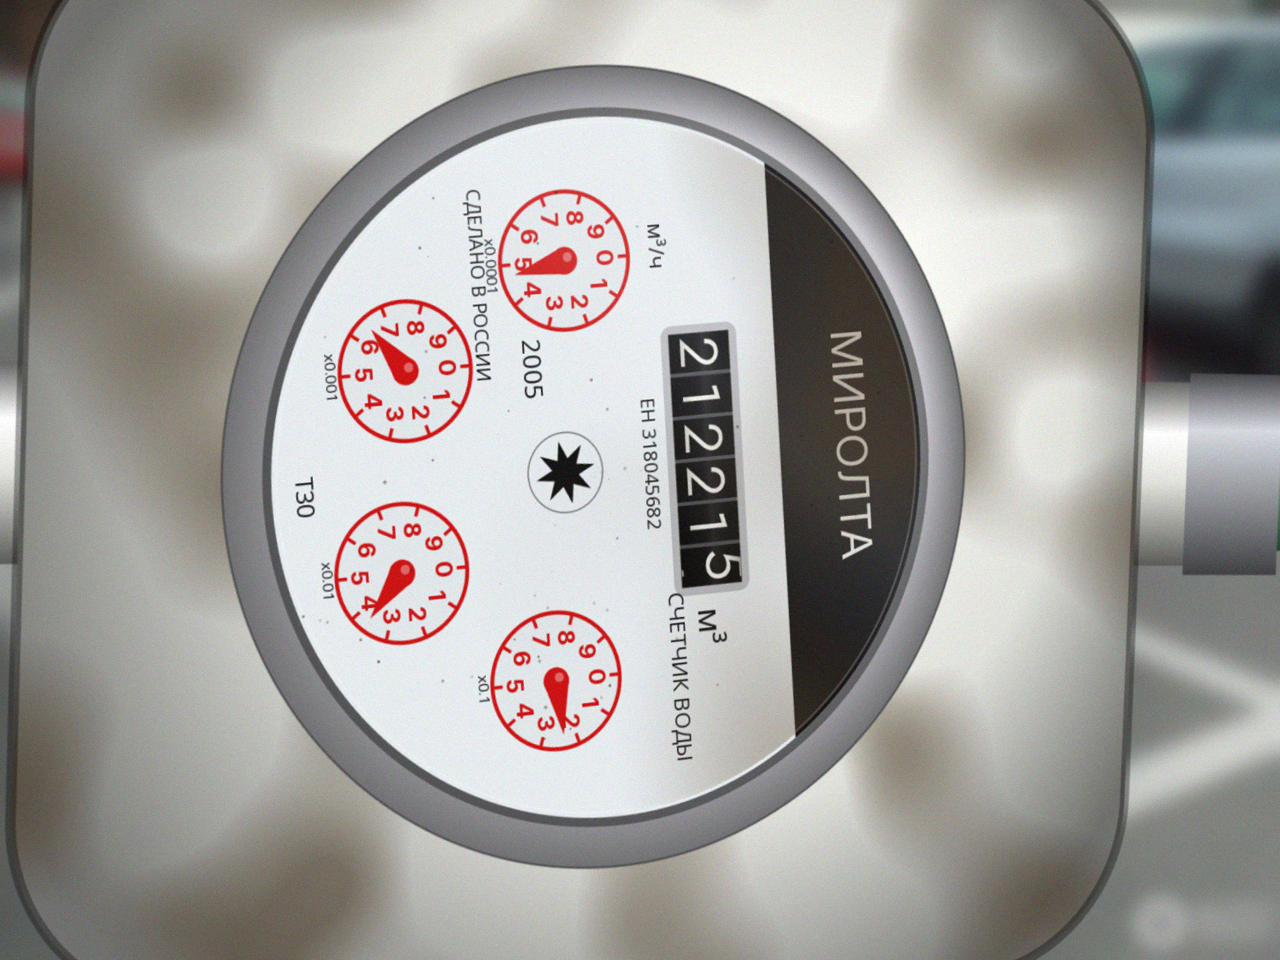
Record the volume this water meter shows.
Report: 212215.2364 m³
